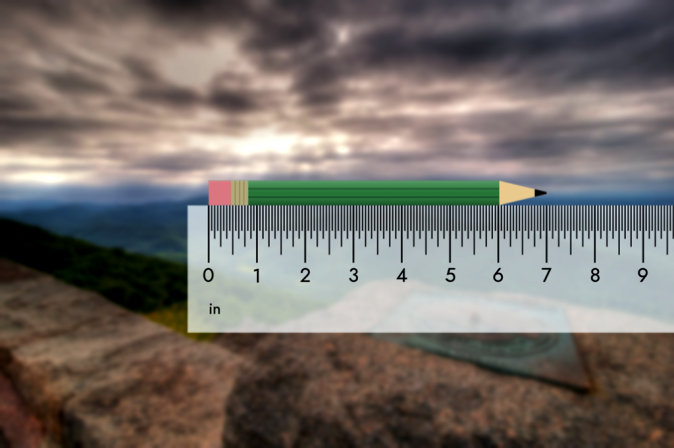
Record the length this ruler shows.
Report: 7 in
